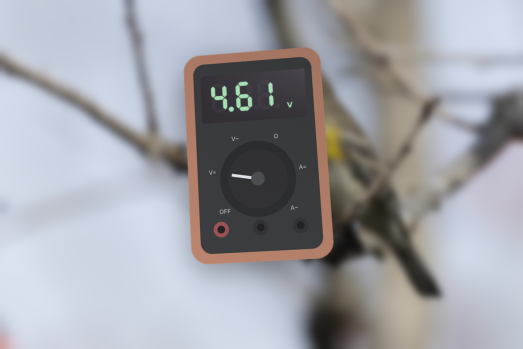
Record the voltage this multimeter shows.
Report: 4.61 V
